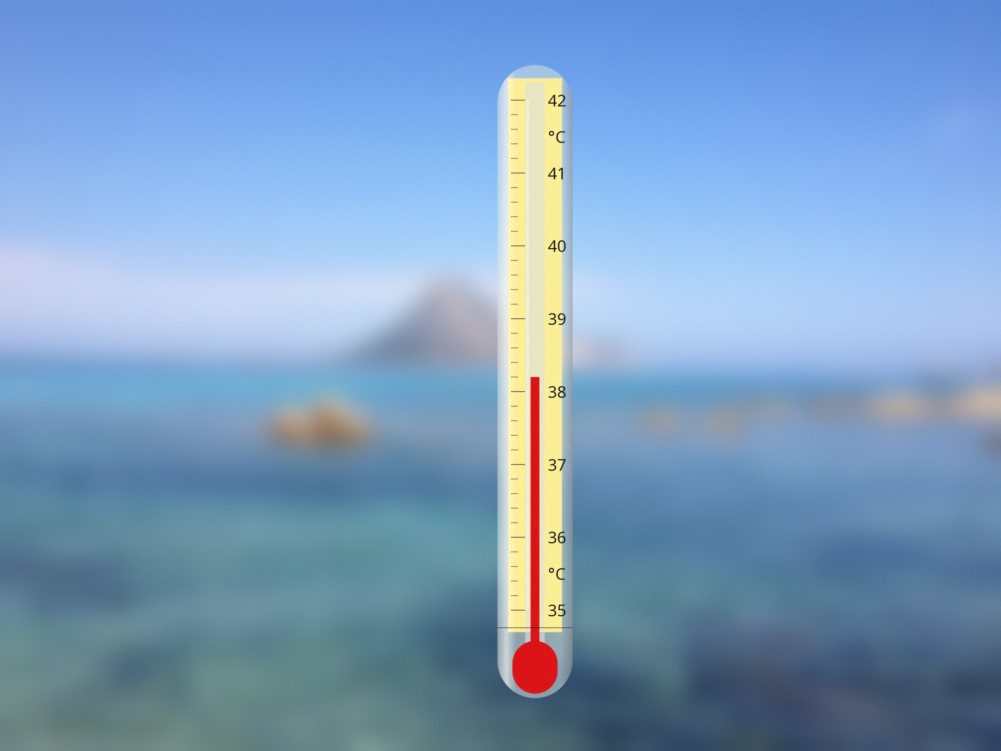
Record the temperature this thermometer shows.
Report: 38.2 °C
